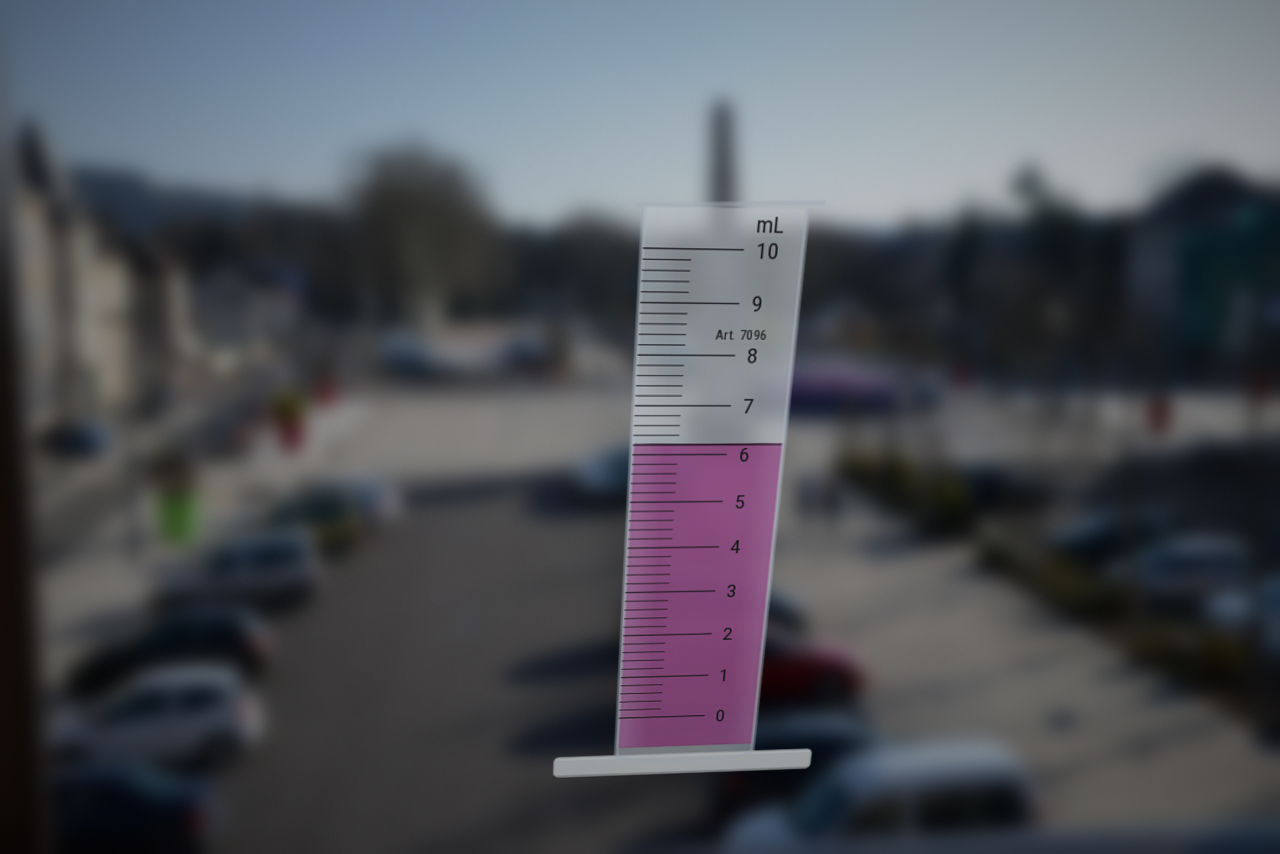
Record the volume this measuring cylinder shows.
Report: 6.2 mL
